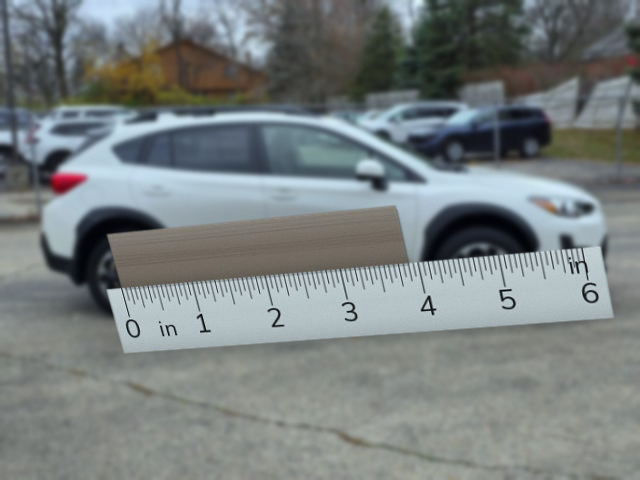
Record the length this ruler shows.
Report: 3.875 in
